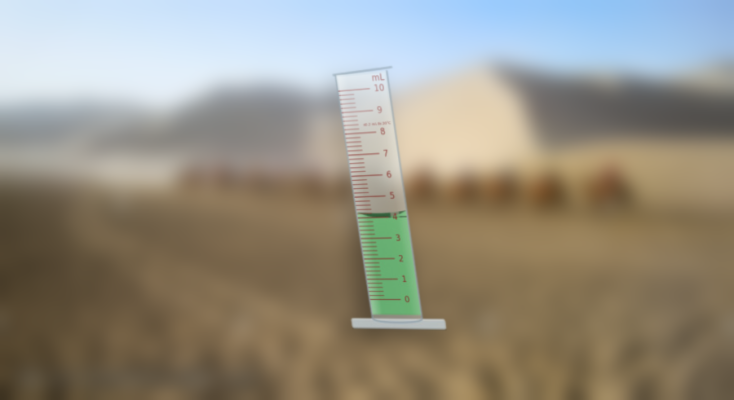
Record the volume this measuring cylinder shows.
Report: 4 mL
